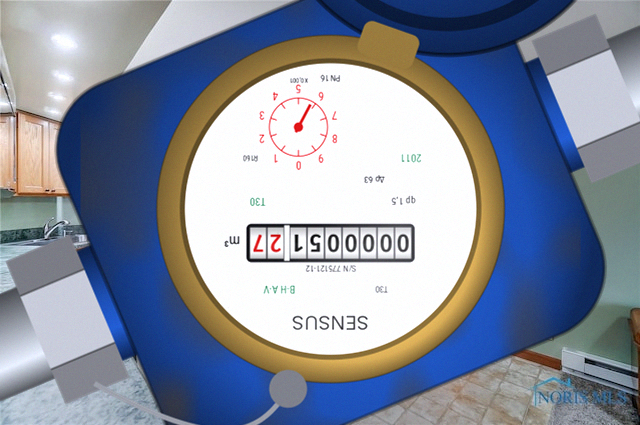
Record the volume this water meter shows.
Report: 51.275 m³
